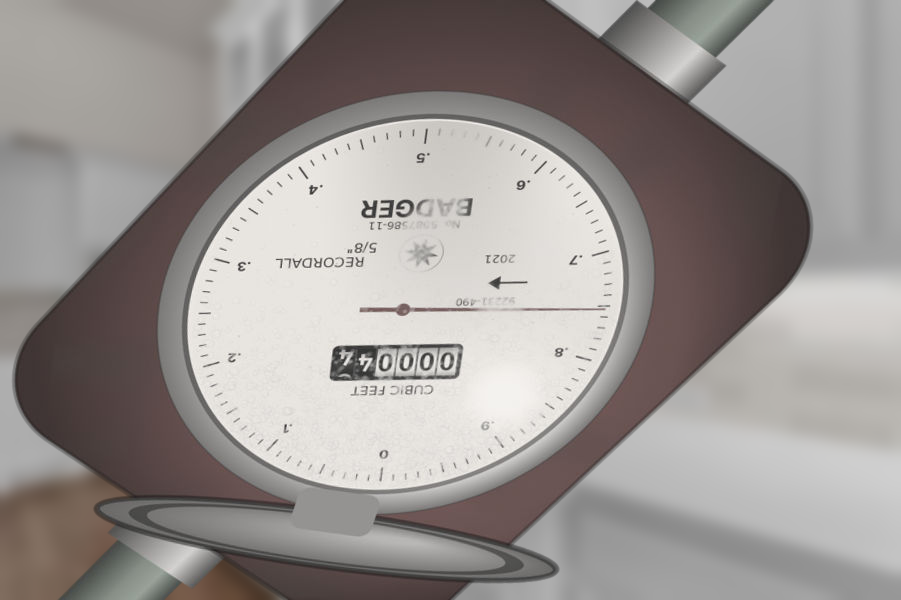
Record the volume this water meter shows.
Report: 43.75 ft³
